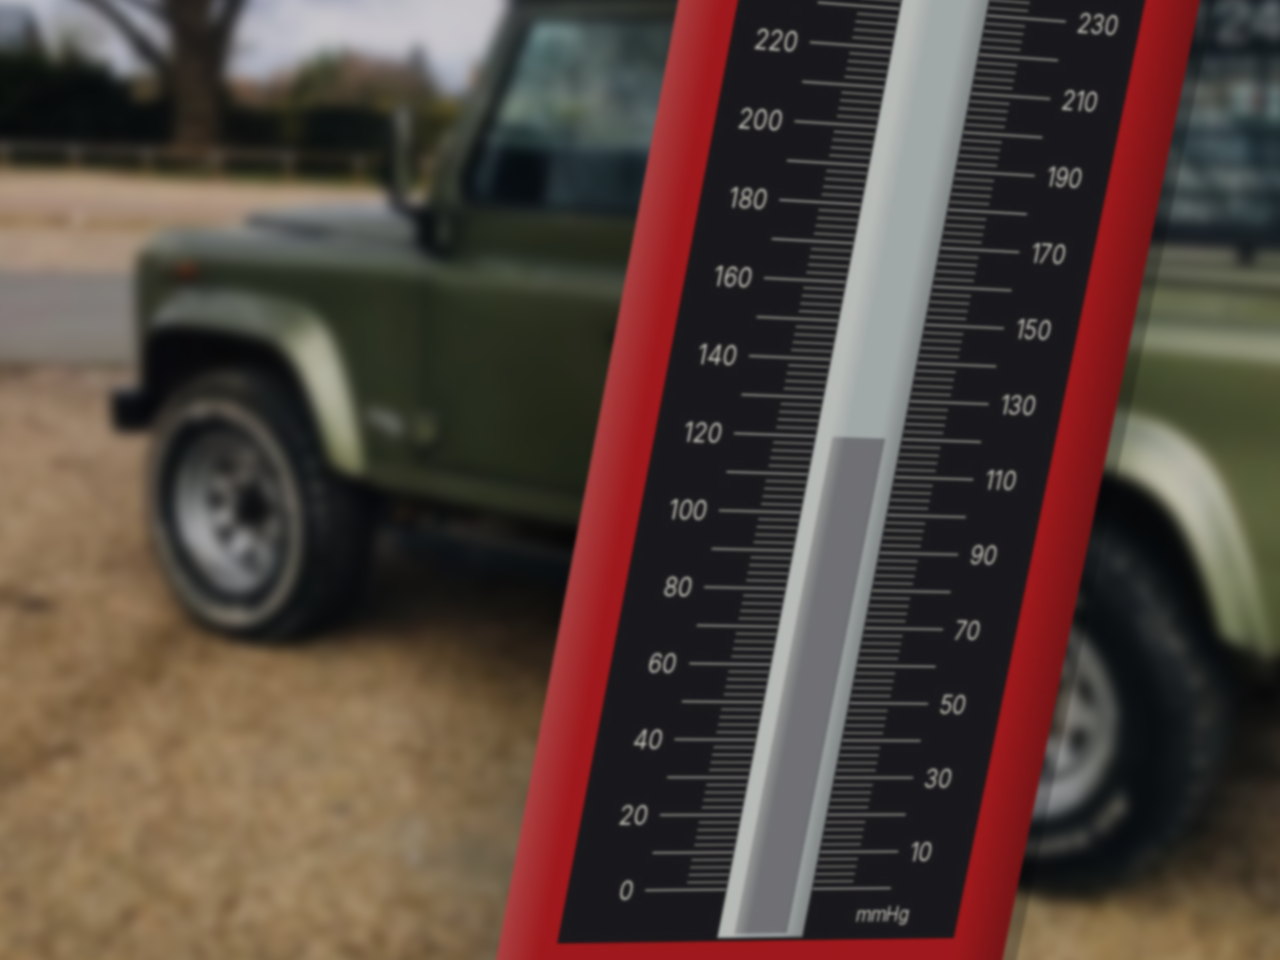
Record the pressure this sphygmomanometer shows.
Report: 120 mmHg
